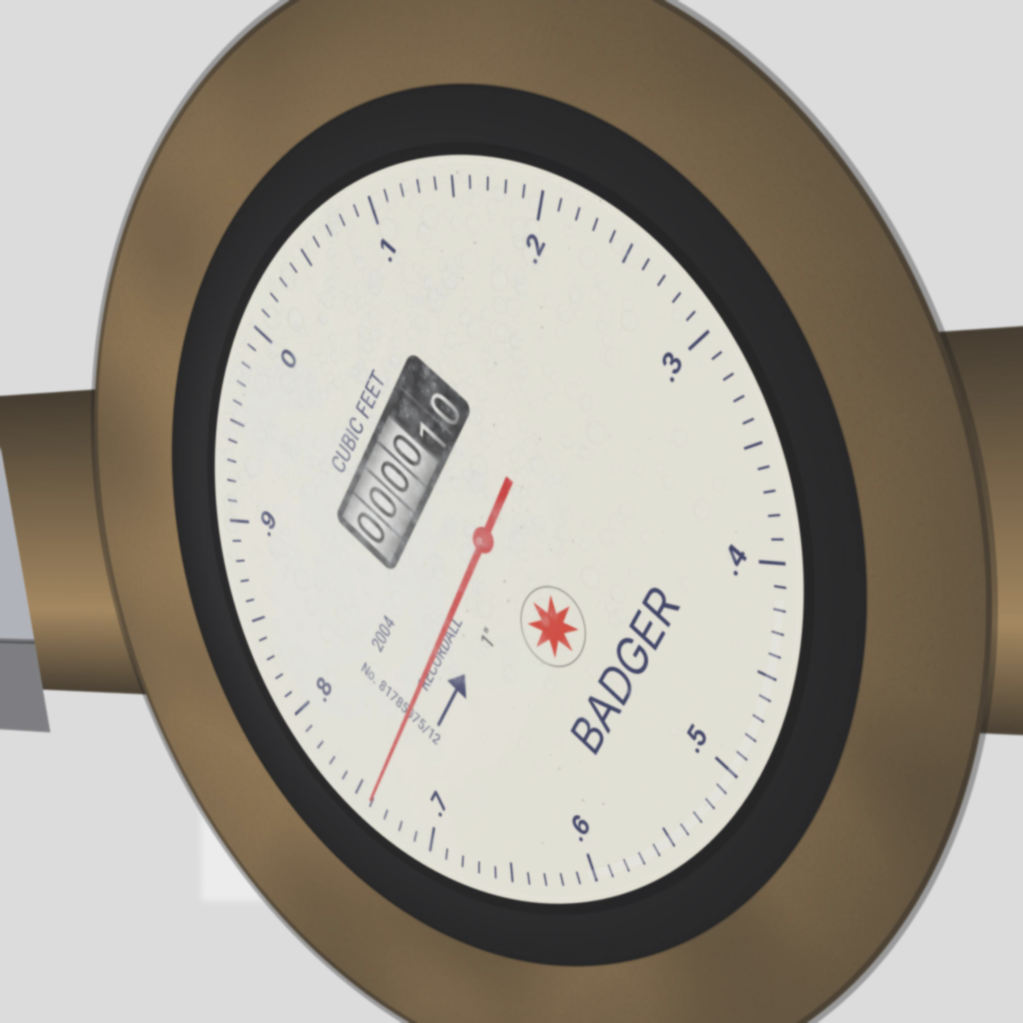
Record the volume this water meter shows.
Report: 9.74 ft³
